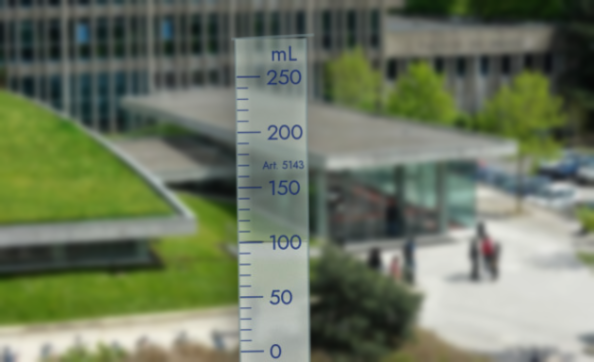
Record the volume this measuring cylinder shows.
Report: 100 mL
